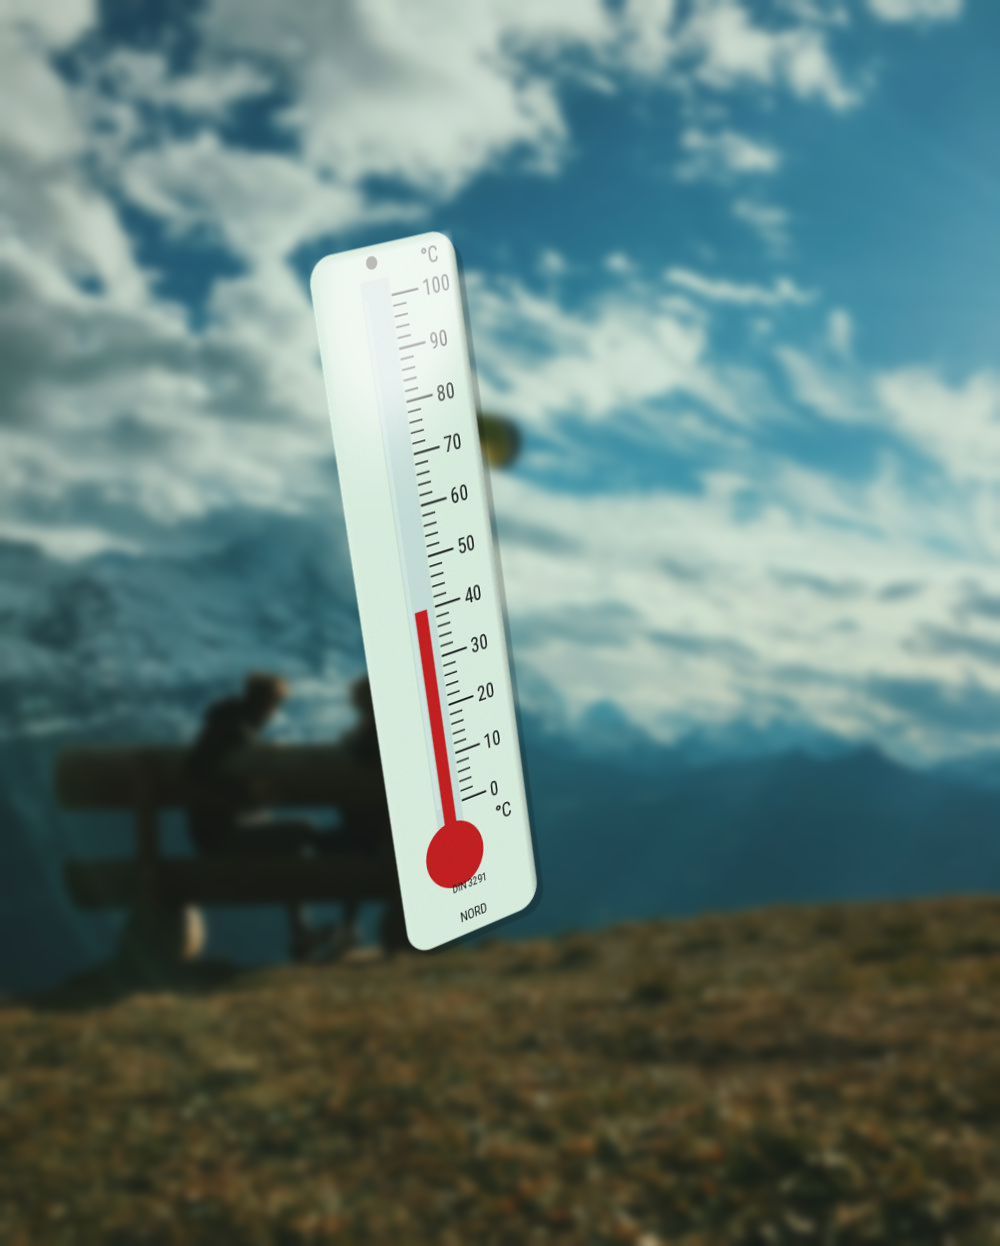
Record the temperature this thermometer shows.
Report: 40 °C
